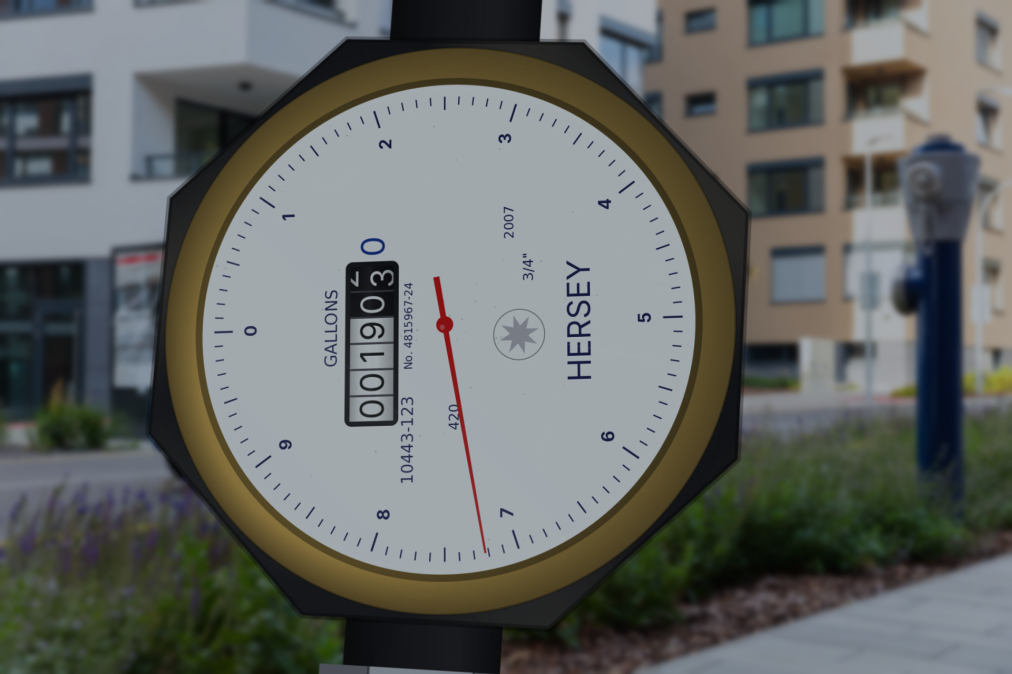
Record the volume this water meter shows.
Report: 19027.2 gal
